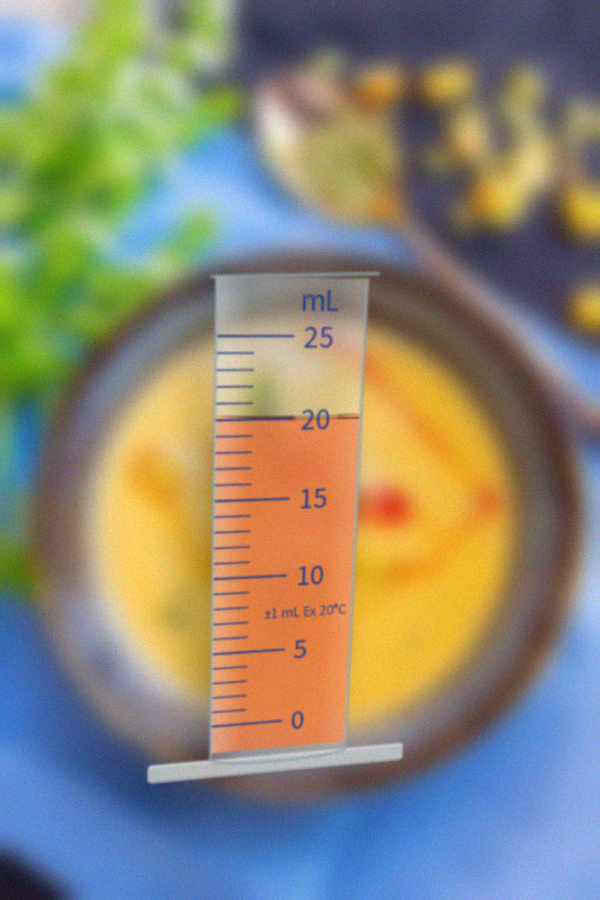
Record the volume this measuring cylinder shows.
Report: 20 mL
